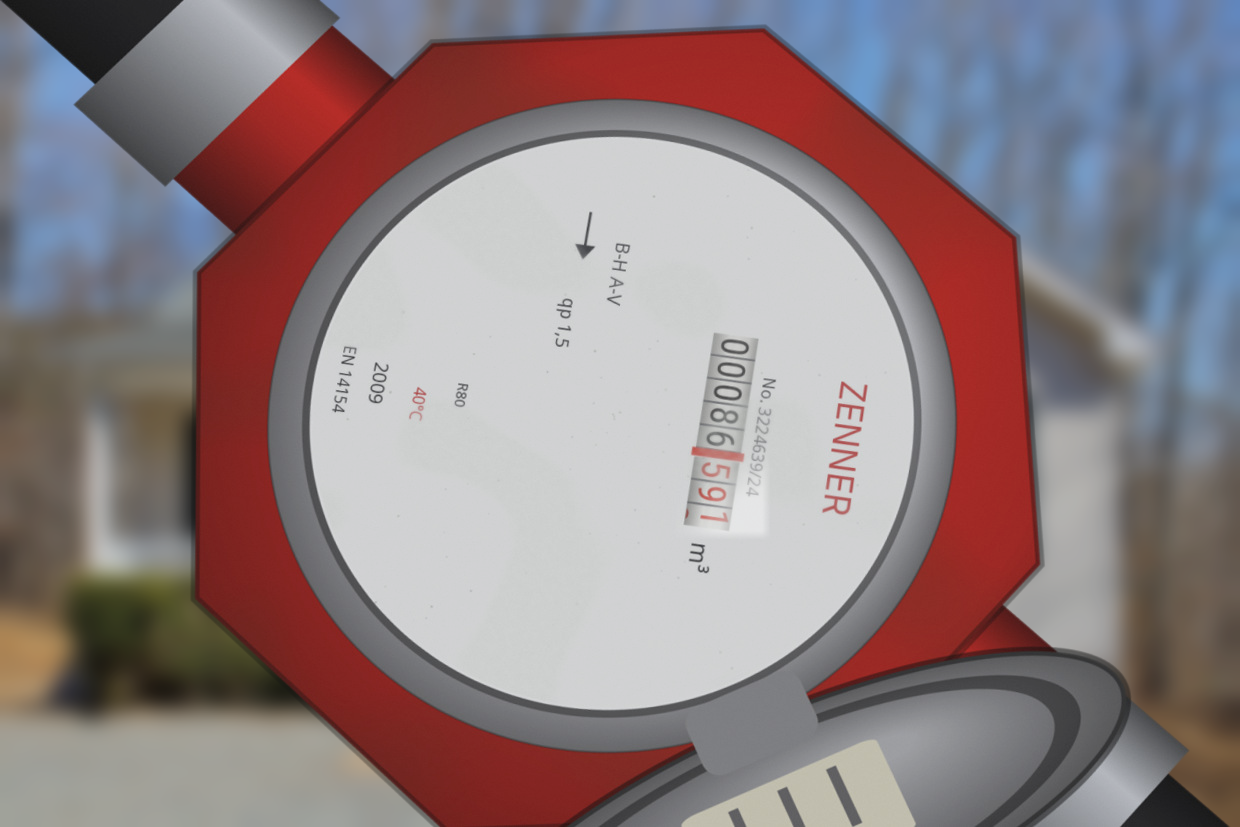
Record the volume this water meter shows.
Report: 86.591 m³
